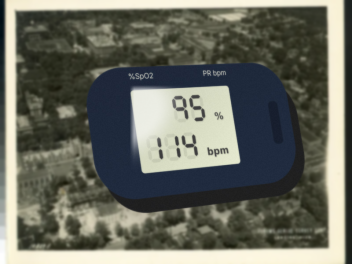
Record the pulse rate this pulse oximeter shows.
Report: 114 bpm
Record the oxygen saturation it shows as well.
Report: 95 %
